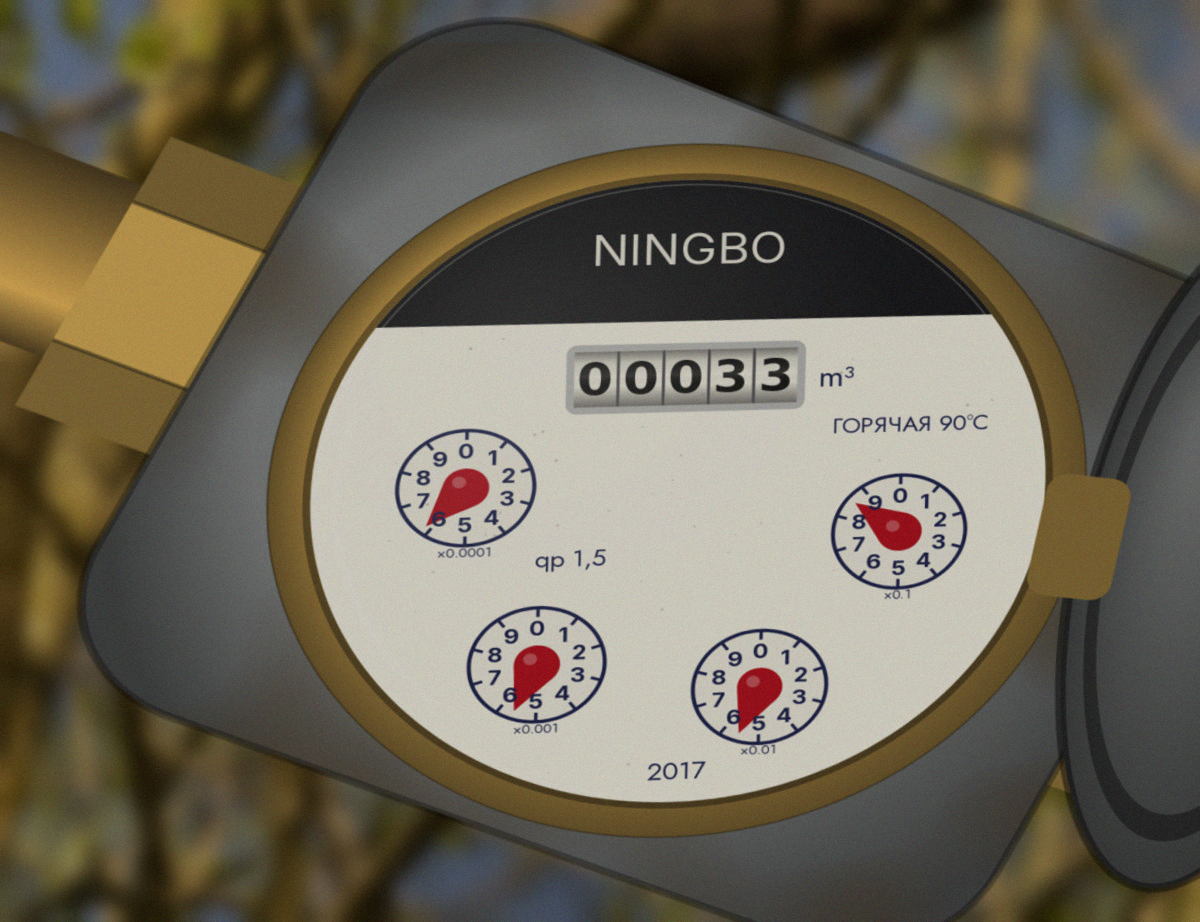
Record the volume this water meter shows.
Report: 33.8556 m³
